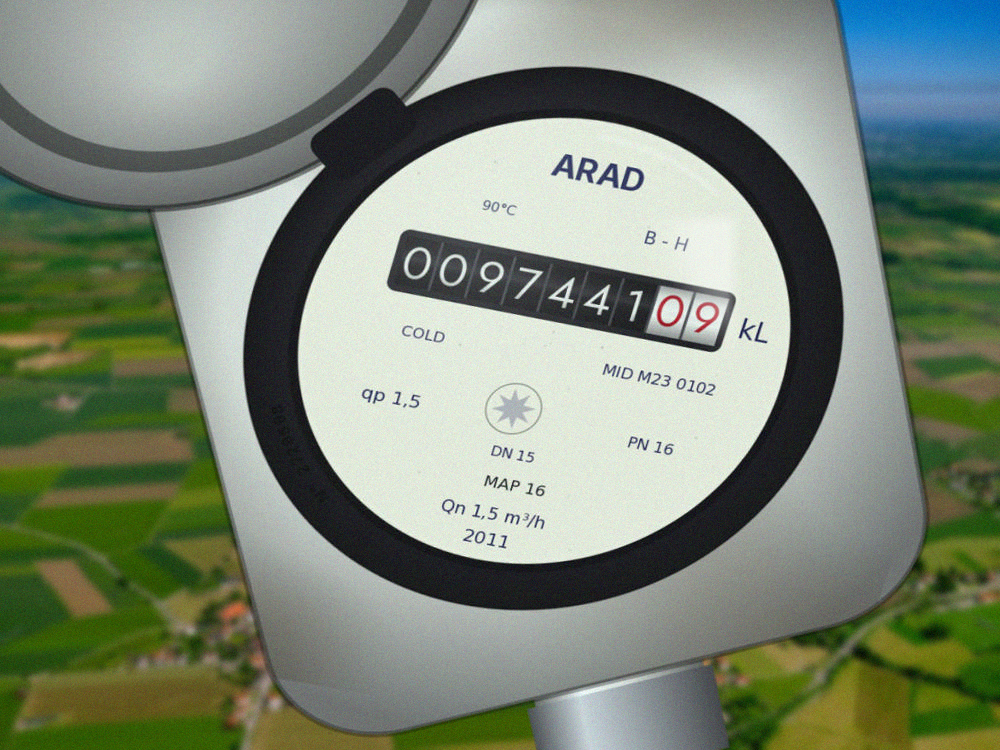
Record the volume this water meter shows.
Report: 97441.09 kL
